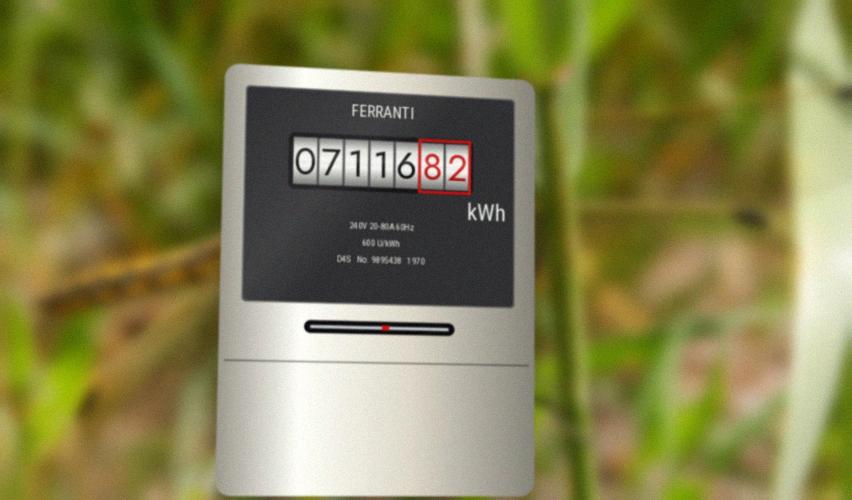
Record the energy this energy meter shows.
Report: 7116.82 kWh
